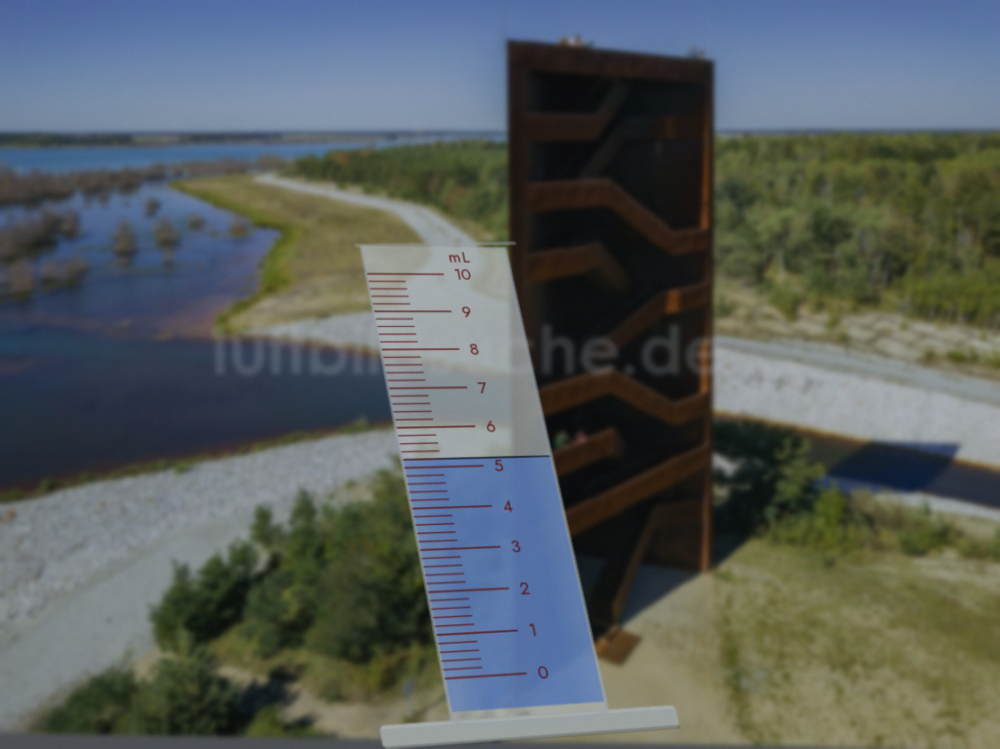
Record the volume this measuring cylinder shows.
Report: 5.2 mL
